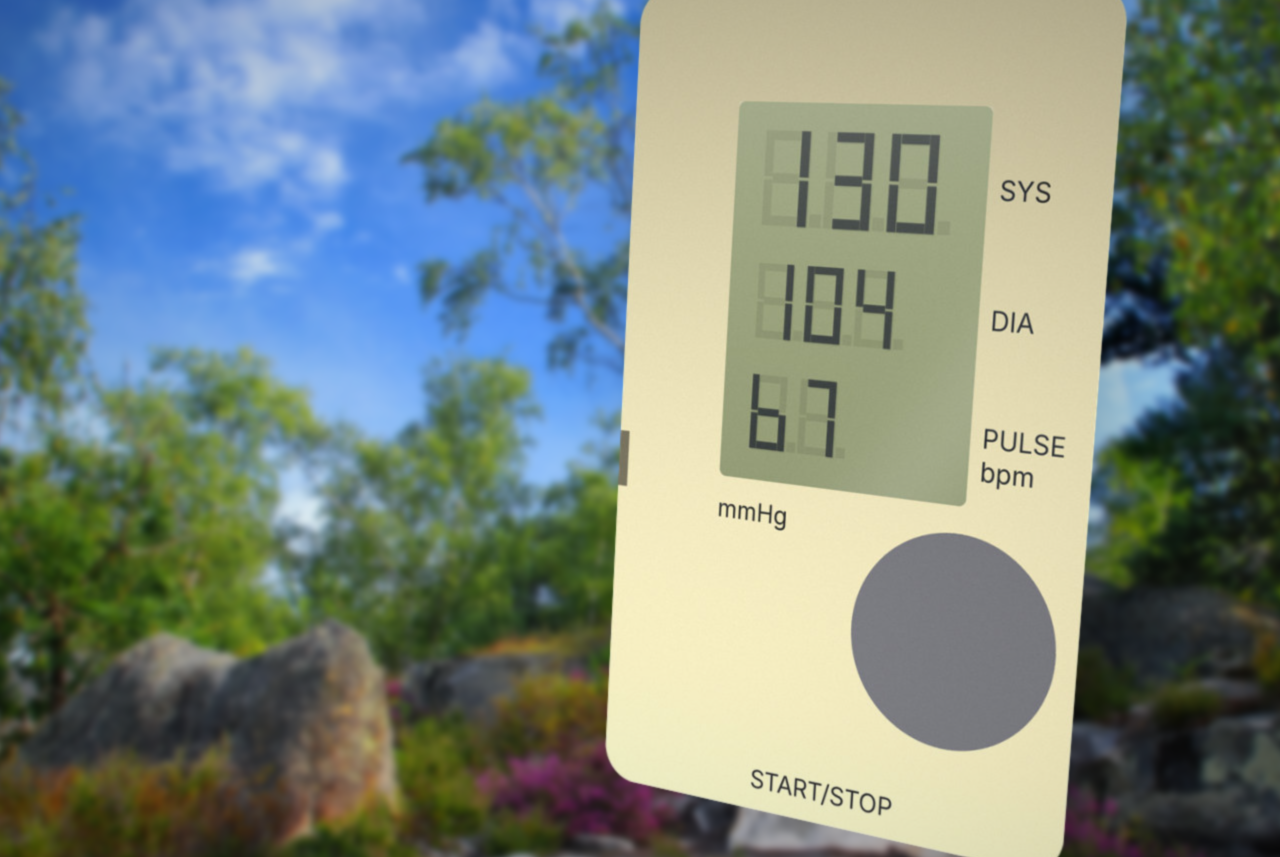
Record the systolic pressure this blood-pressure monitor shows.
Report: 130 mmHg
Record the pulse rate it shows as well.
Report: 67 bpm
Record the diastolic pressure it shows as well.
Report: 104 mmHg
